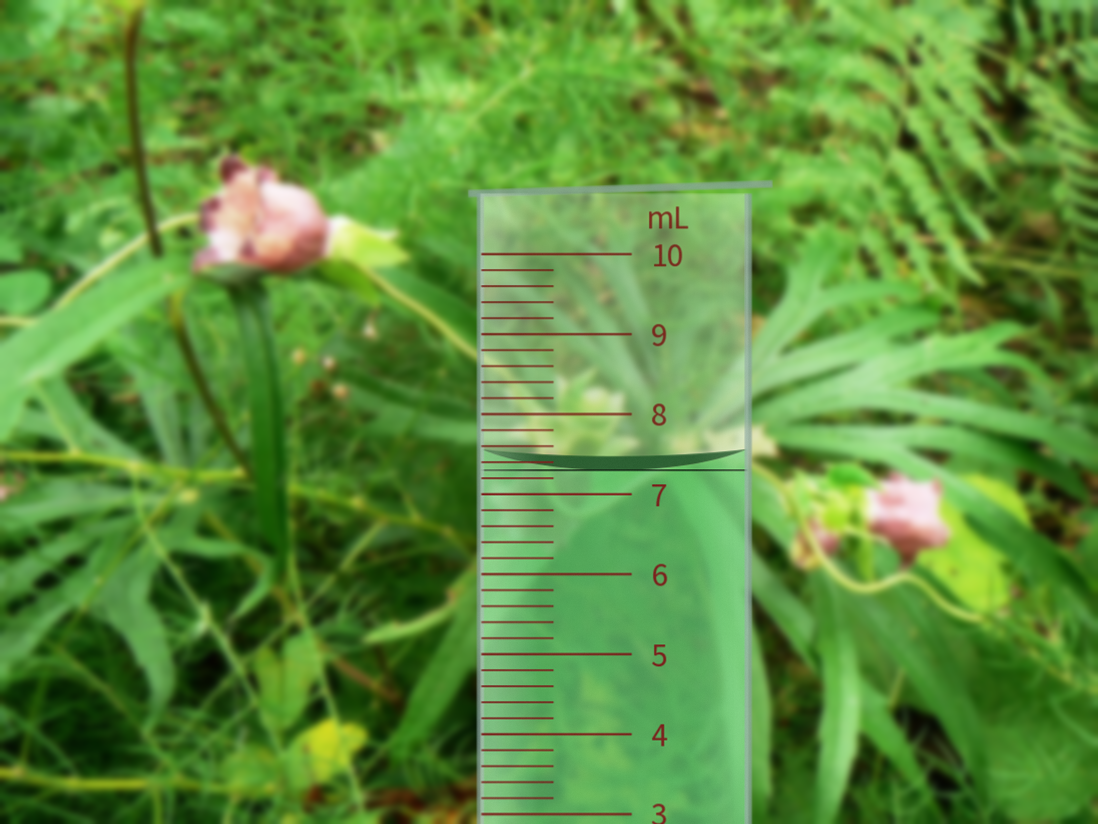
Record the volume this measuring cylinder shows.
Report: 7.3 mL
